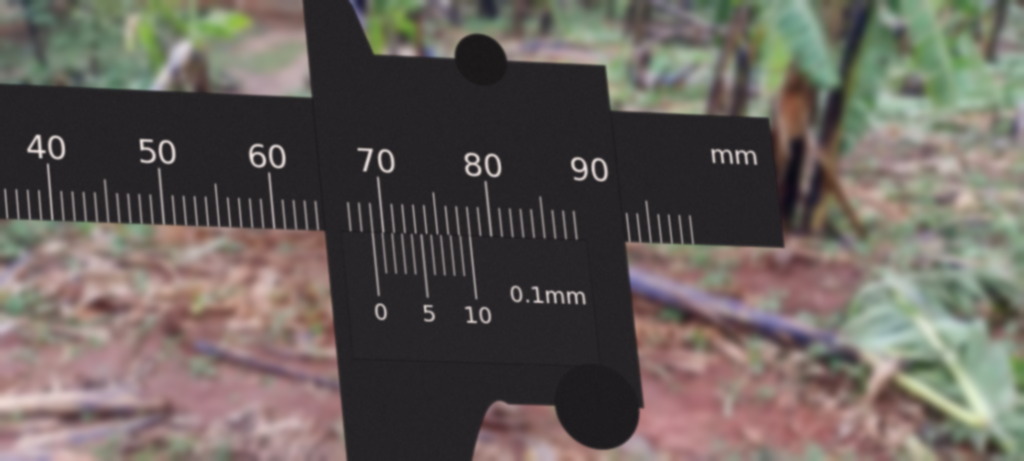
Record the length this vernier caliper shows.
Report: 69.0 mm
